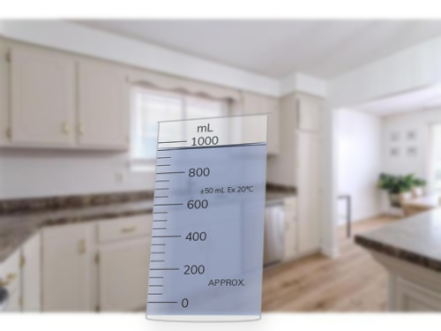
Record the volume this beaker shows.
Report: 950 mL
